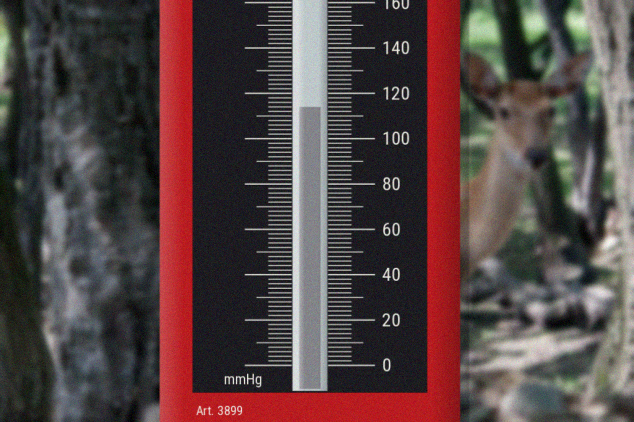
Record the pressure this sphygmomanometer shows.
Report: 114 mmHg
